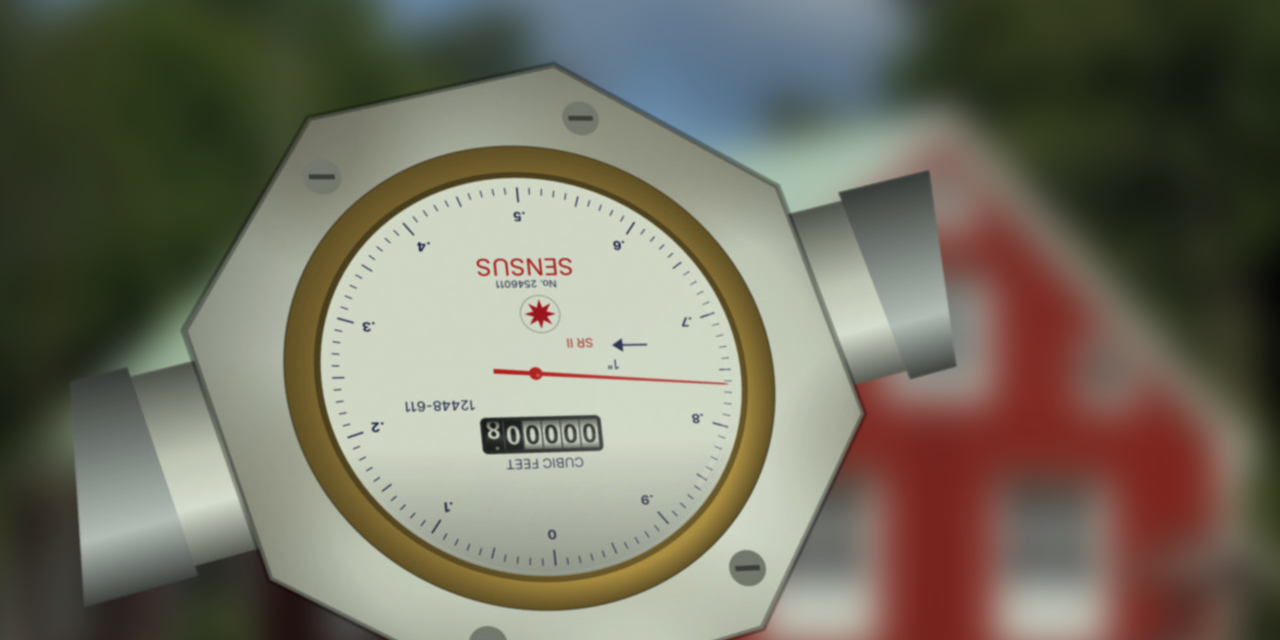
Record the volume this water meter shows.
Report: 7.76 ft³
